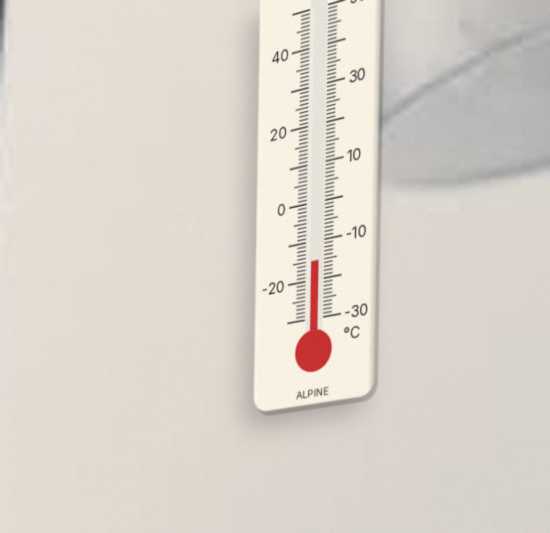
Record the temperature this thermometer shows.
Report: -15 °C
